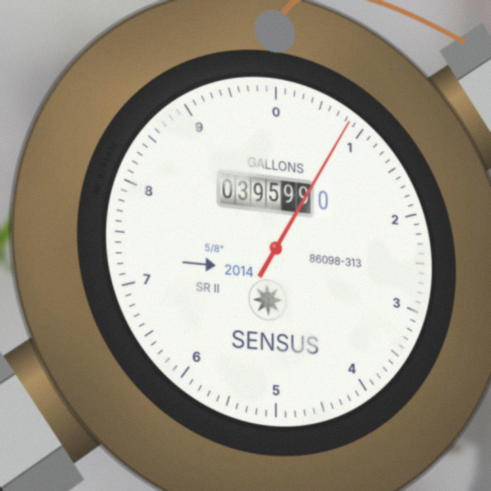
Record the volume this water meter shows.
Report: 395990.8 gal
